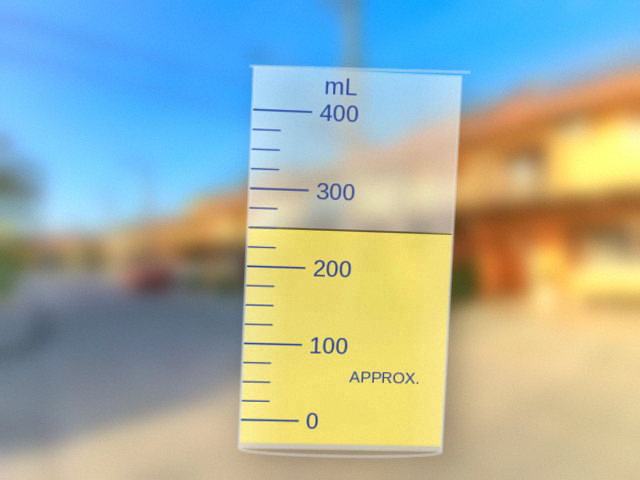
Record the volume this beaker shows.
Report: 250 mL
